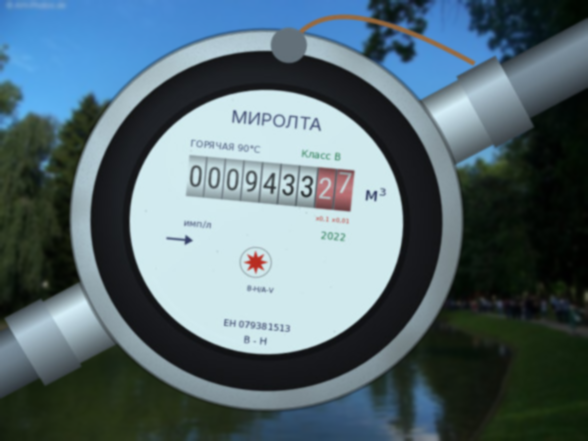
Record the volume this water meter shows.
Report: 9433.27 m³
